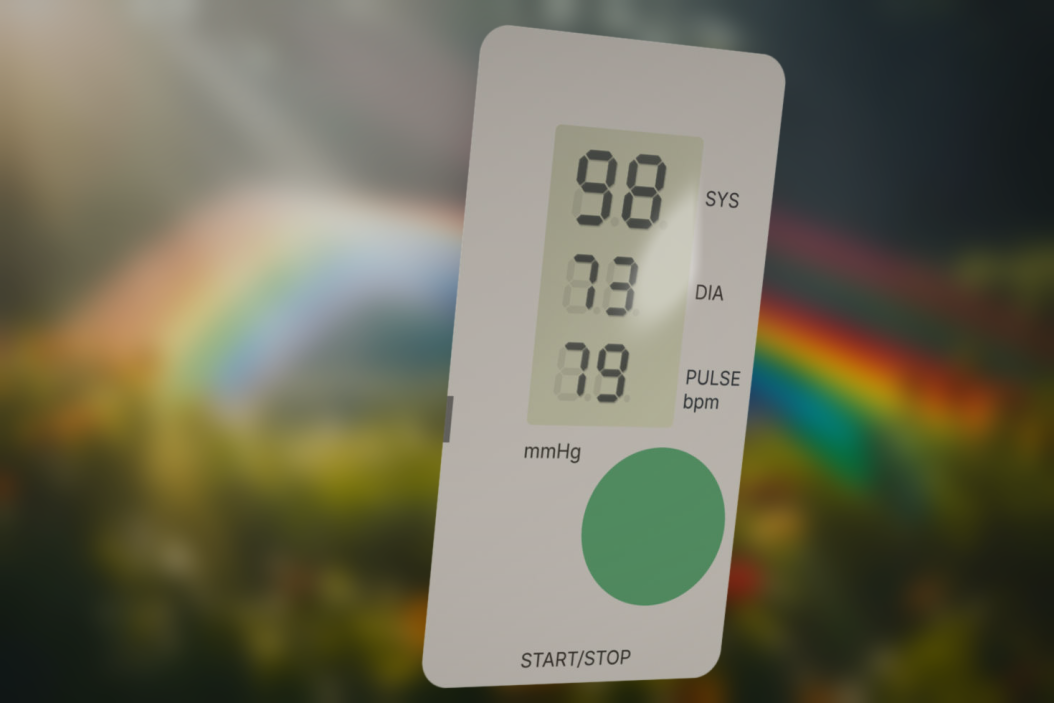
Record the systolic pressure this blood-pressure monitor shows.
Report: 98 mmHg
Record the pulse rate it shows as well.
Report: 79 bpm
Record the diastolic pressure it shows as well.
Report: 73 mmHg
